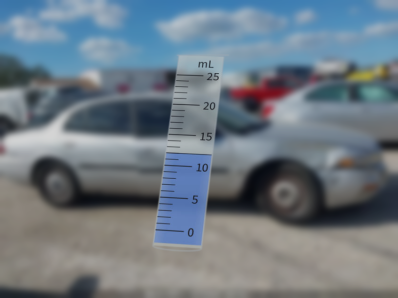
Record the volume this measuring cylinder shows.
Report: 12 mL
